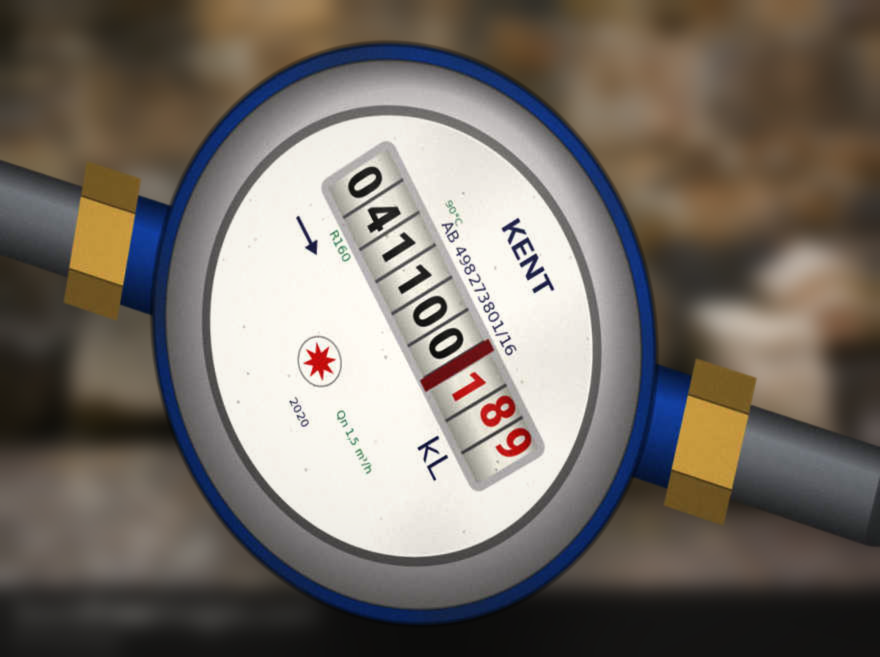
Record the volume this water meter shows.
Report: 41100.189 kL
